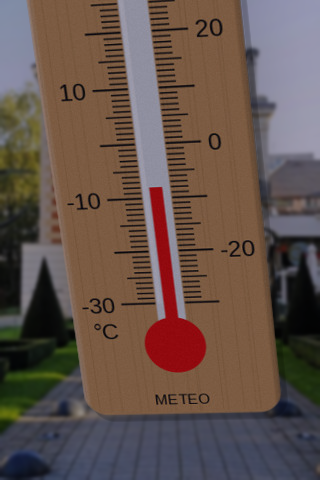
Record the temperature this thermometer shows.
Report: -8 °C
